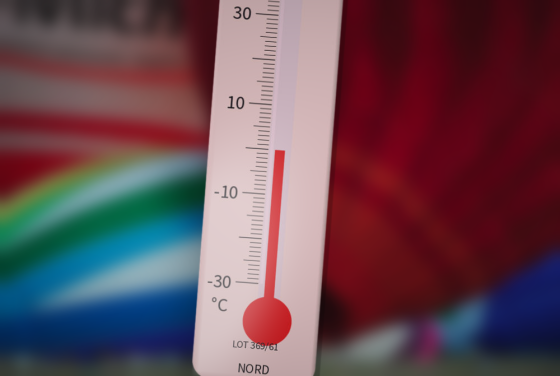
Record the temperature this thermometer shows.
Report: 0 °C
